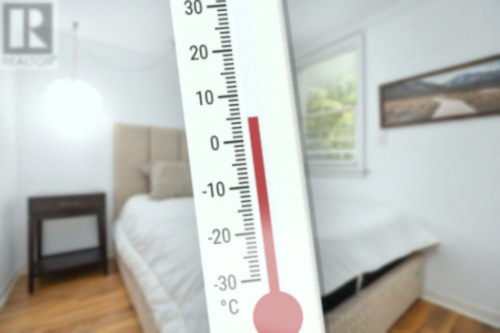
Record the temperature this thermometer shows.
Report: 5 °C
